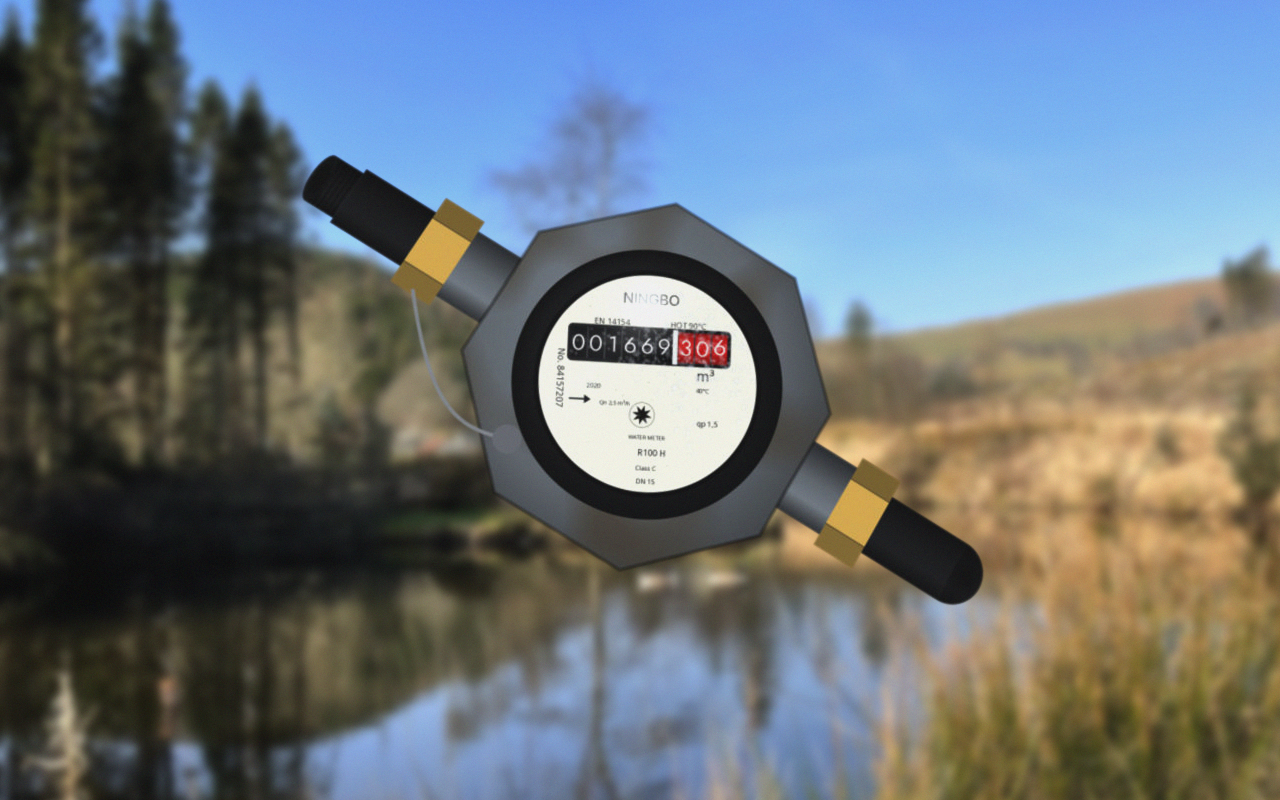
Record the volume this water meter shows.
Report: 1669.306 m³
